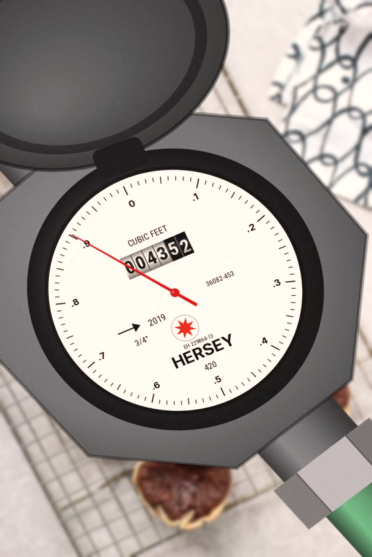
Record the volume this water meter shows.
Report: 4351.90 ft³
